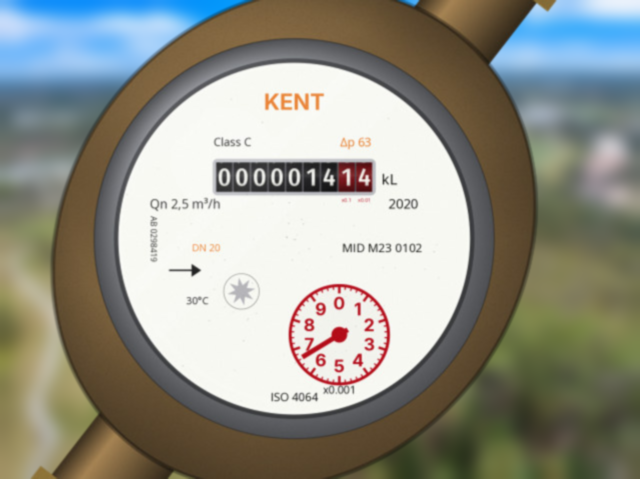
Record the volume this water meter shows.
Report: 14.146 kL
